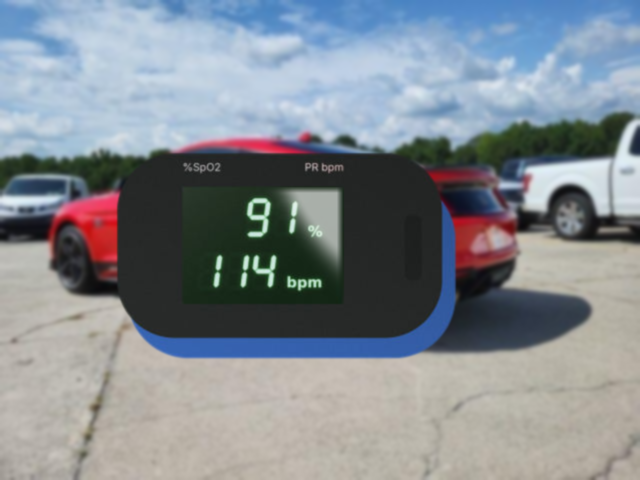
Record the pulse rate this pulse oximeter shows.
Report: 114 bpm
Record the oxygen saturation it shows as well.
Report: 91 %
